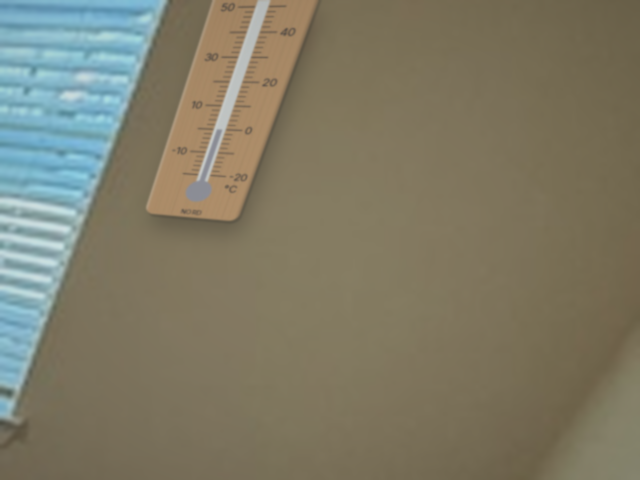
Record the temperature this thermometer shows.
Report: 0 °C
